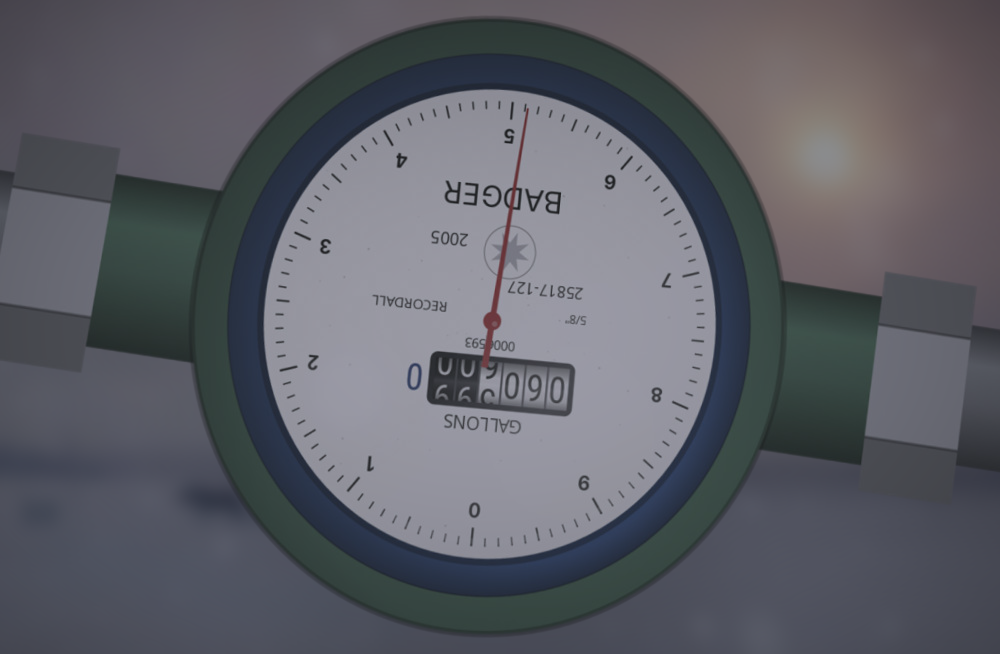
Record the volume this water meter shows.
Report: 605995.1 gal
